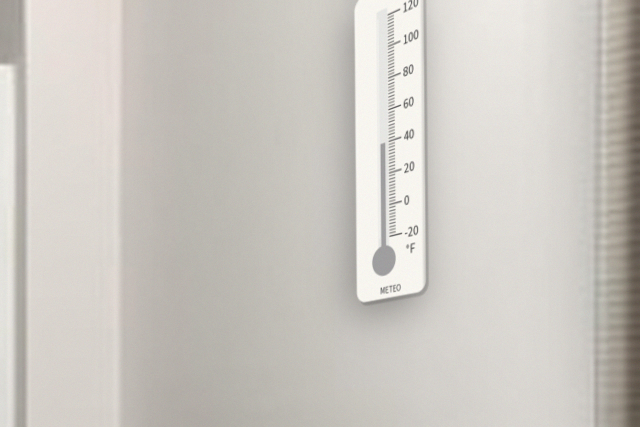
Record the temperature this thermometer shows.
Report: 40 °F
